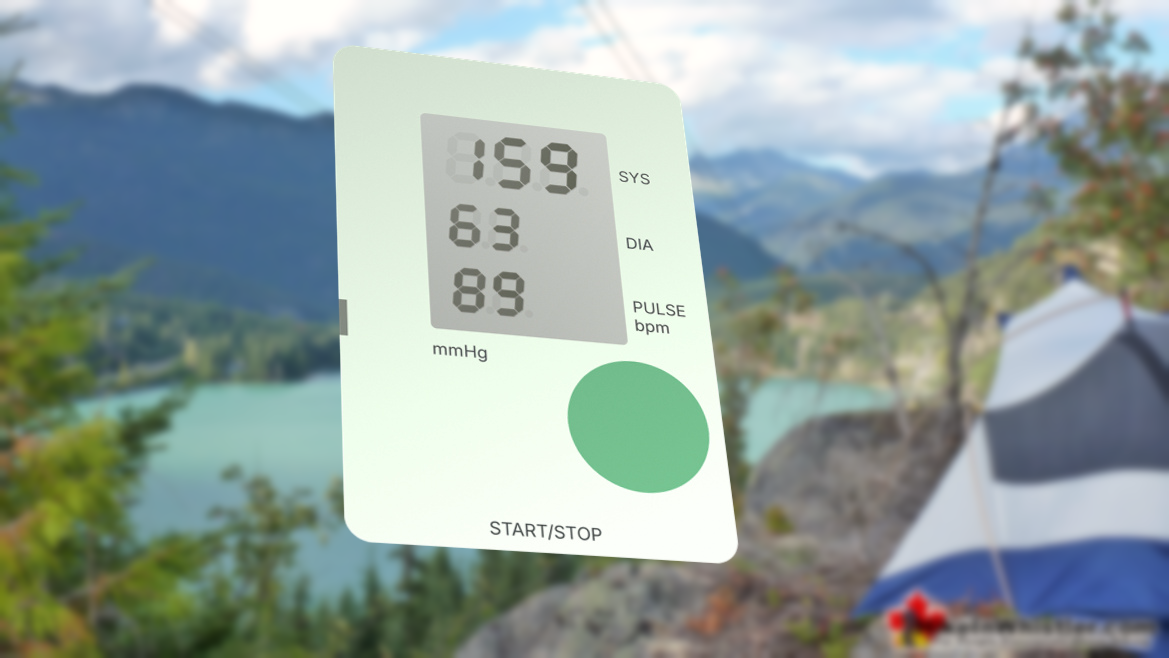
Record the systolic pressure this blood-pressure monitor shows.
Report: 159 mmHg
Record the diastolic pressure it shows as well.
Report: 63 mmHg
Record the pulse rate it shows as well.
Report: 89 bpm
